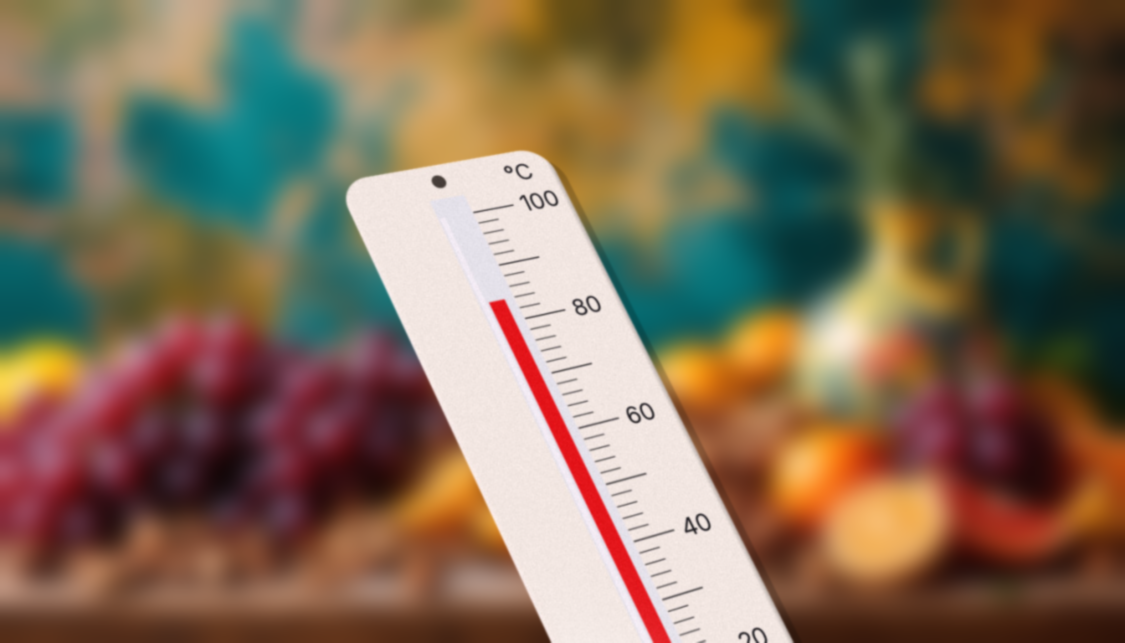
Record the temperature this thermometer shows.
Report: 84 °C
